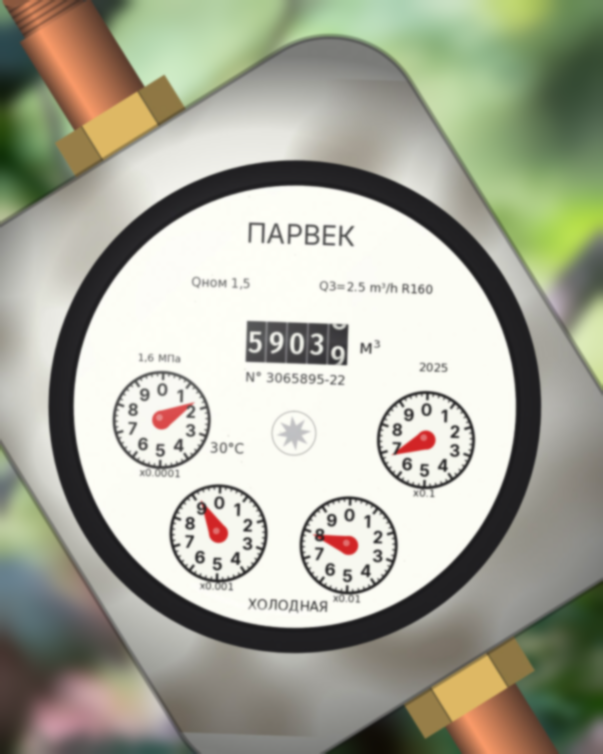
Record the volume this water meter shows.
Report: 59038.6791 m³
